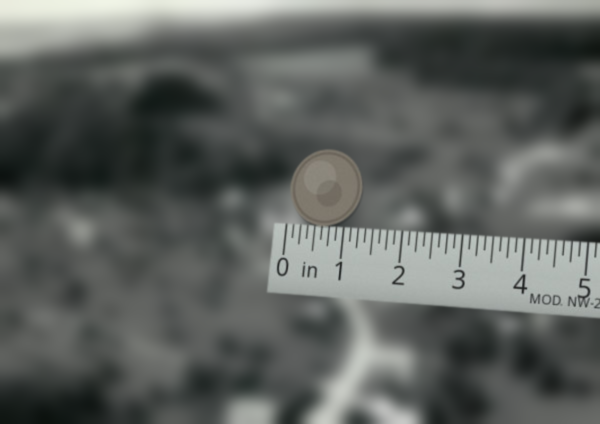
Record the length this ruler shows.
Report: 1.25 in
